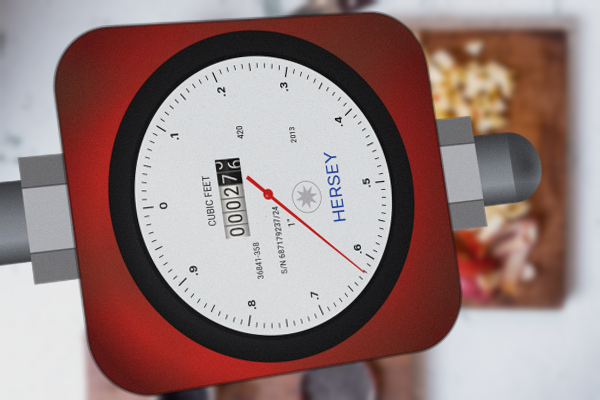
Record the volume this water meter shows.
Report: 275.62 ft³
